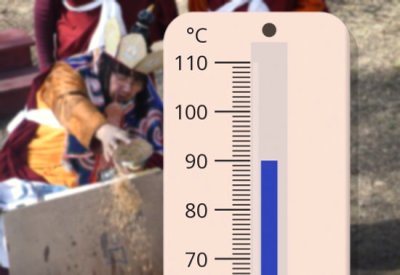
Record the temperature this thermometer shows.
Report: 90 °C
